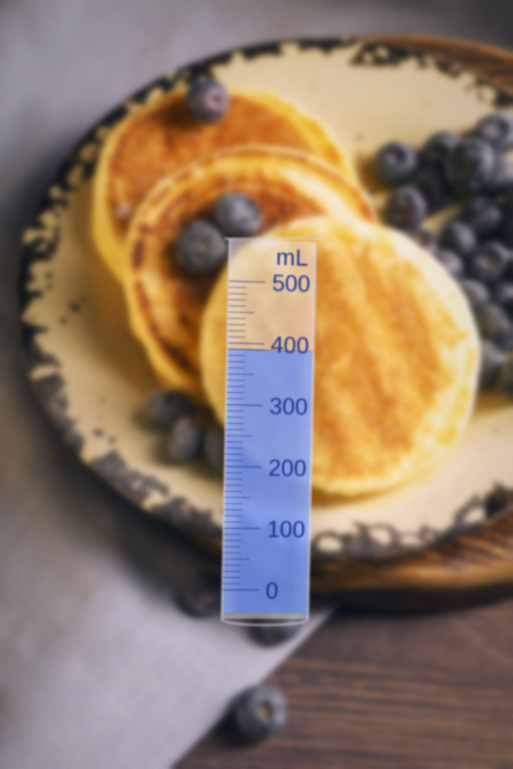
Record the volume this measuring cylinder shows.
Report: 390 mL
